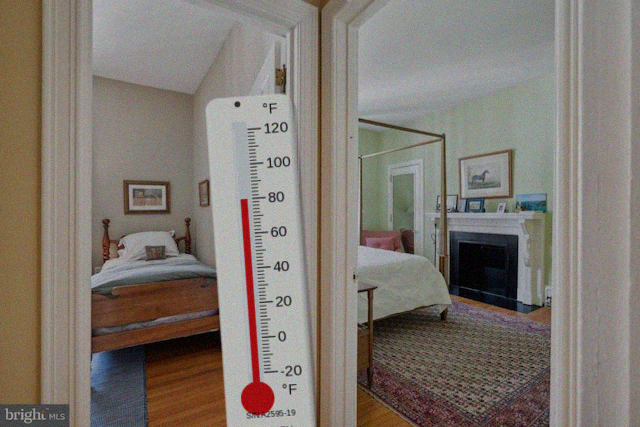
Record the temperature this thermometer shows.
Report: 80 °F
